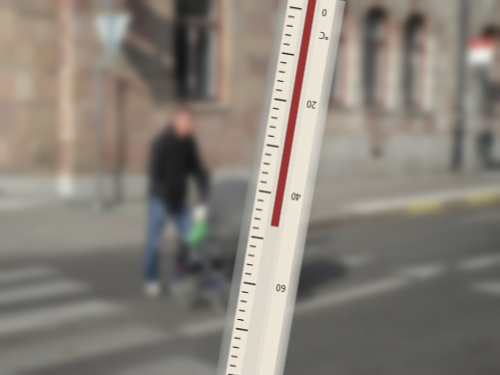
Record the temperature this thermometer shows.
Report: 47 °C
